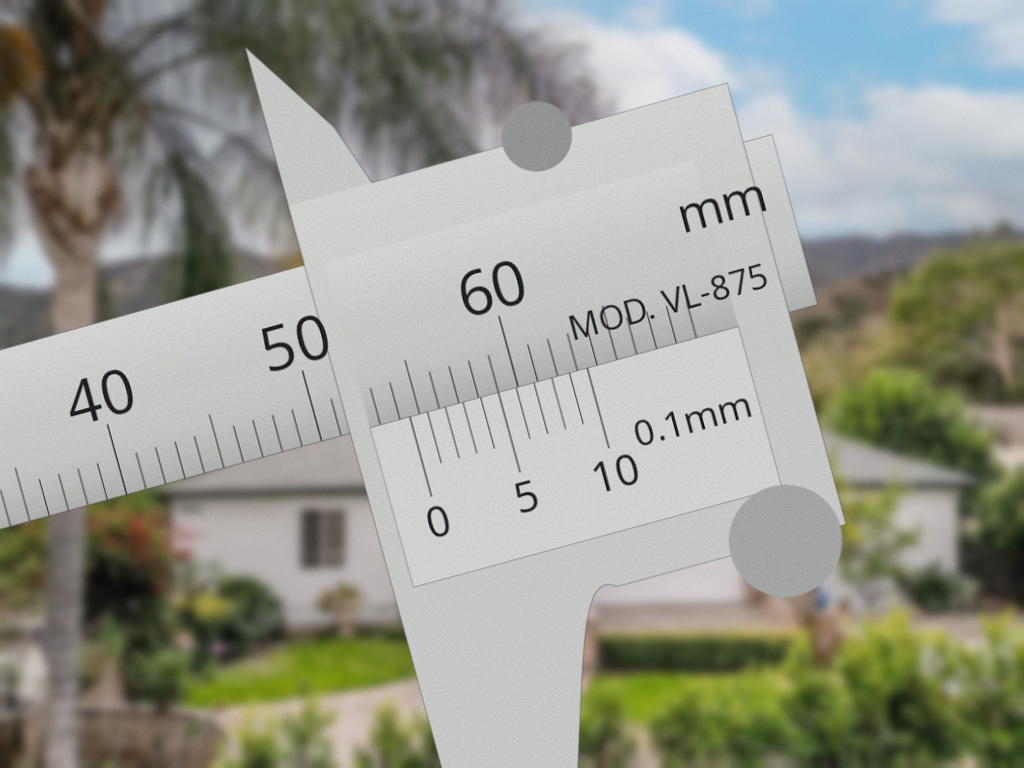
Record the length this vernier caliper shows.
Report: 54.5 mm
